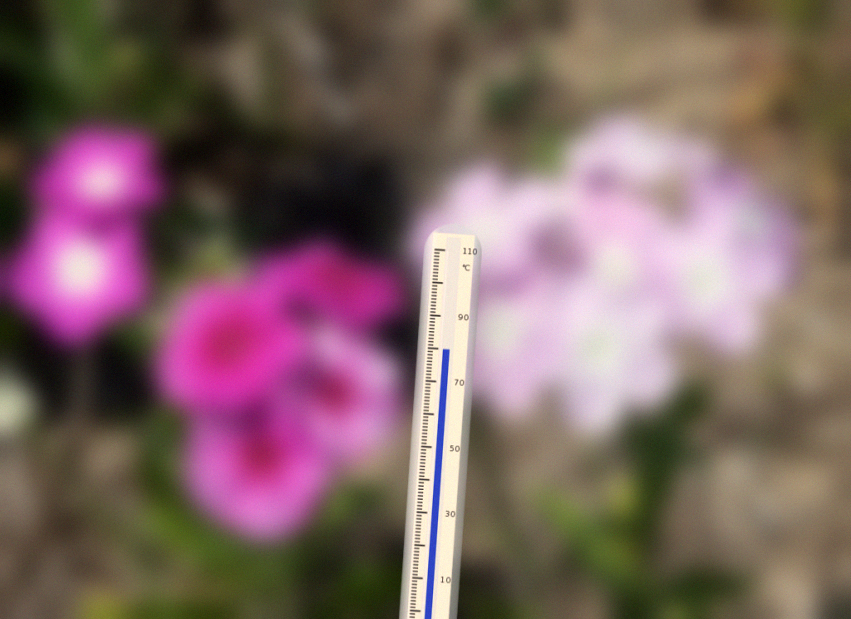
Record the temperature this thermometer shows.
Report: 80 °C
